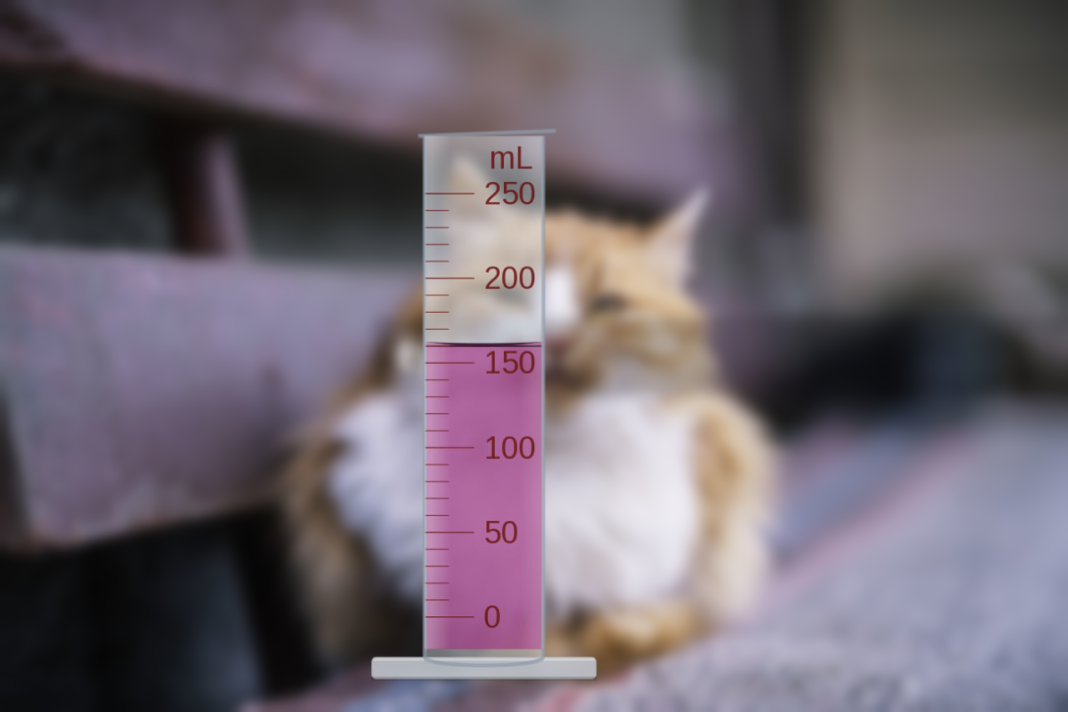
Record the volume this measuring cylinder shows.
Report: 160 mL
